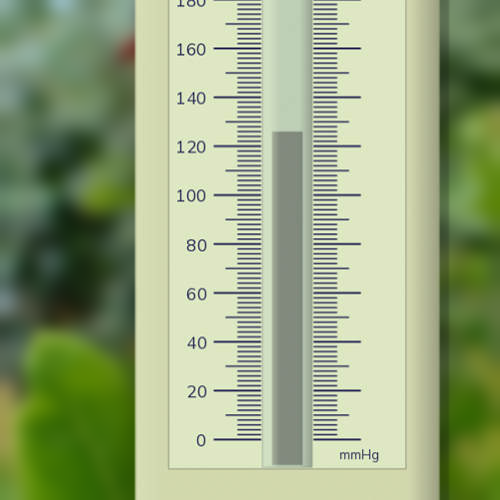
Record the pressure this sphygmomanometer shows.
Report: 126 mmHg
